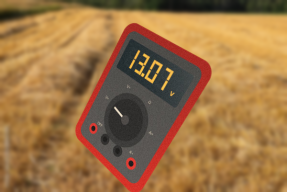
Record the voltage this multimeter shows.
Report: 13.07 V
